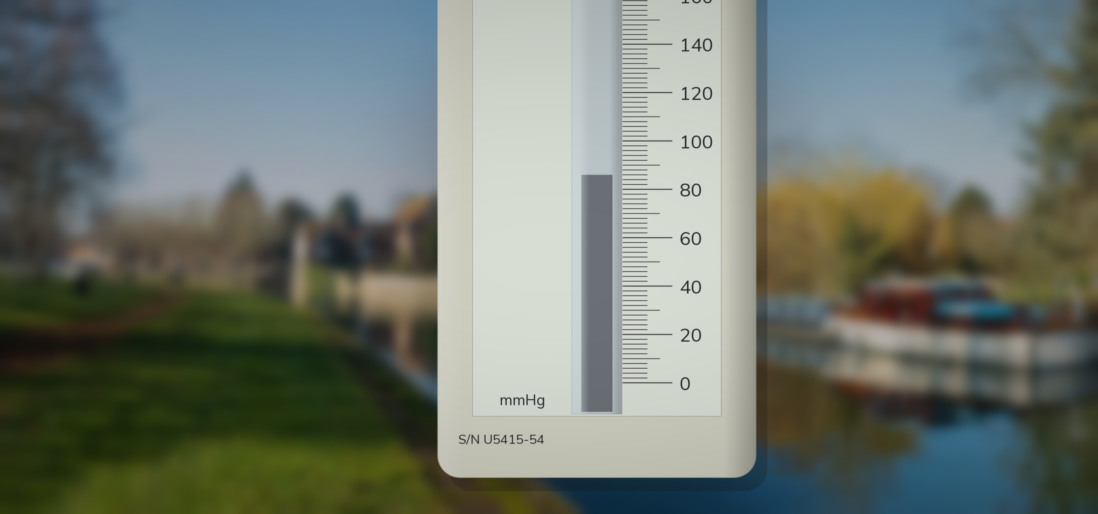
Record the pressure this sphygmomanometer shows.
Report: 86 mmHg
